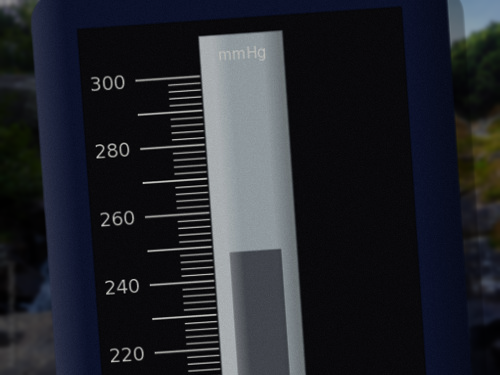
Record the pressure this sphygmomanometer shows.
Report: 248 mmHg
